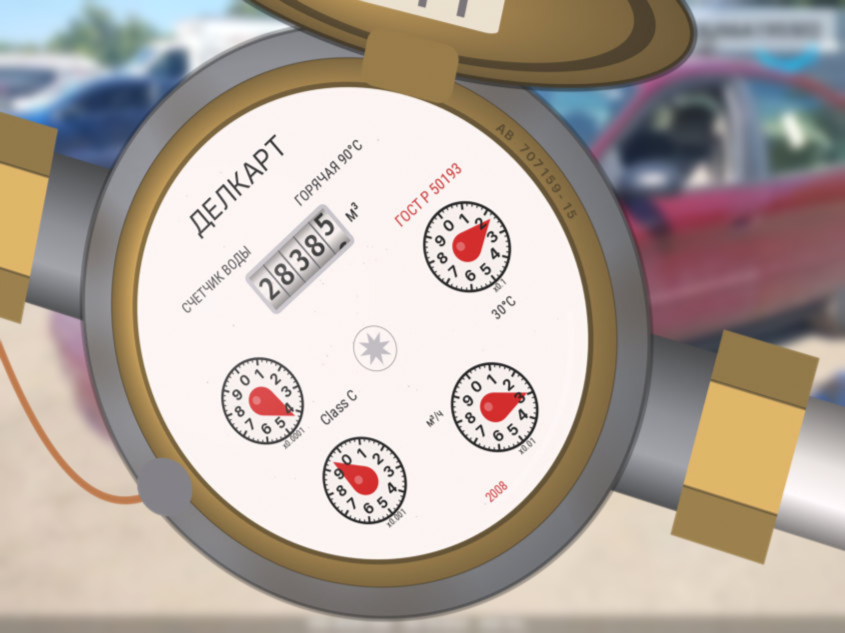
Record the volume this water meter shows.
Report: 28385.2294 m³
